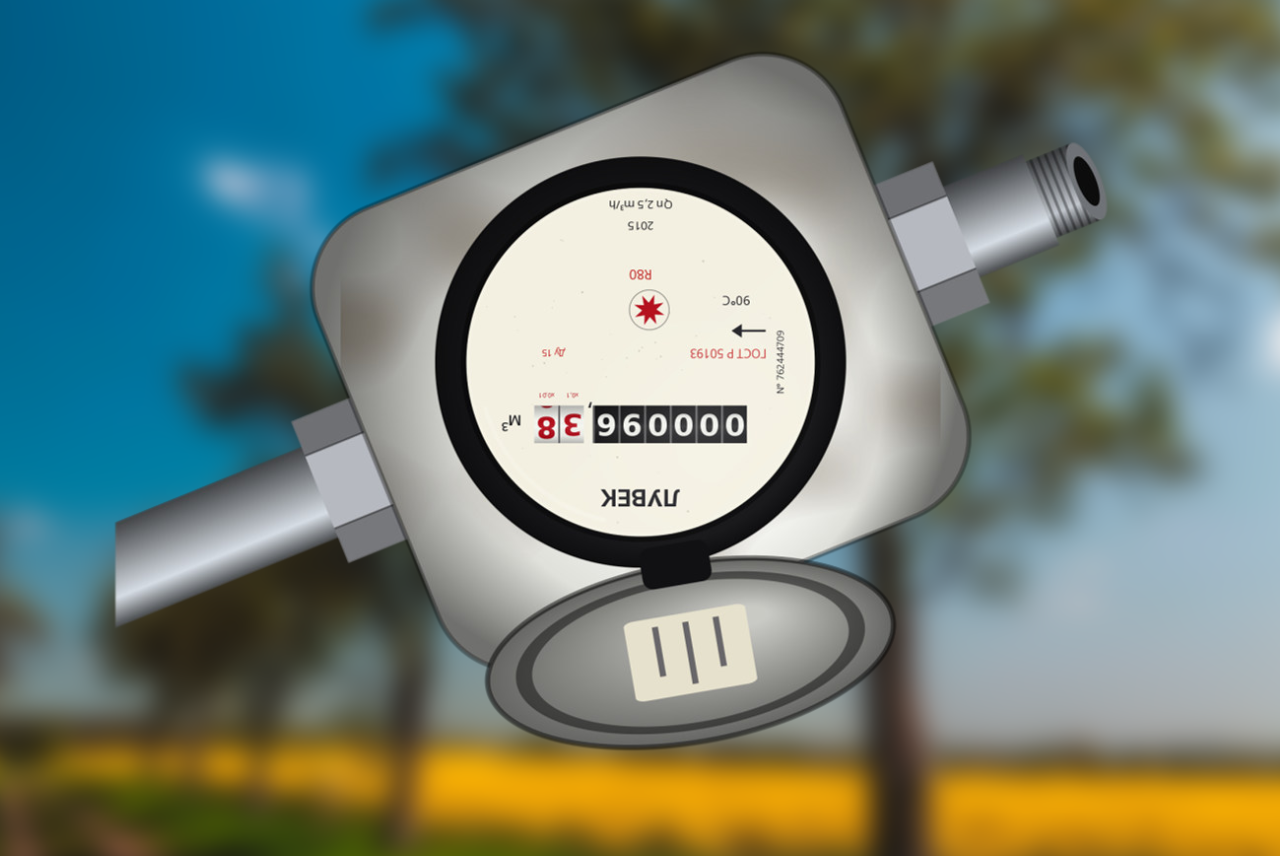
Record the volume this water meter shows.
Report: 96.38 m³
